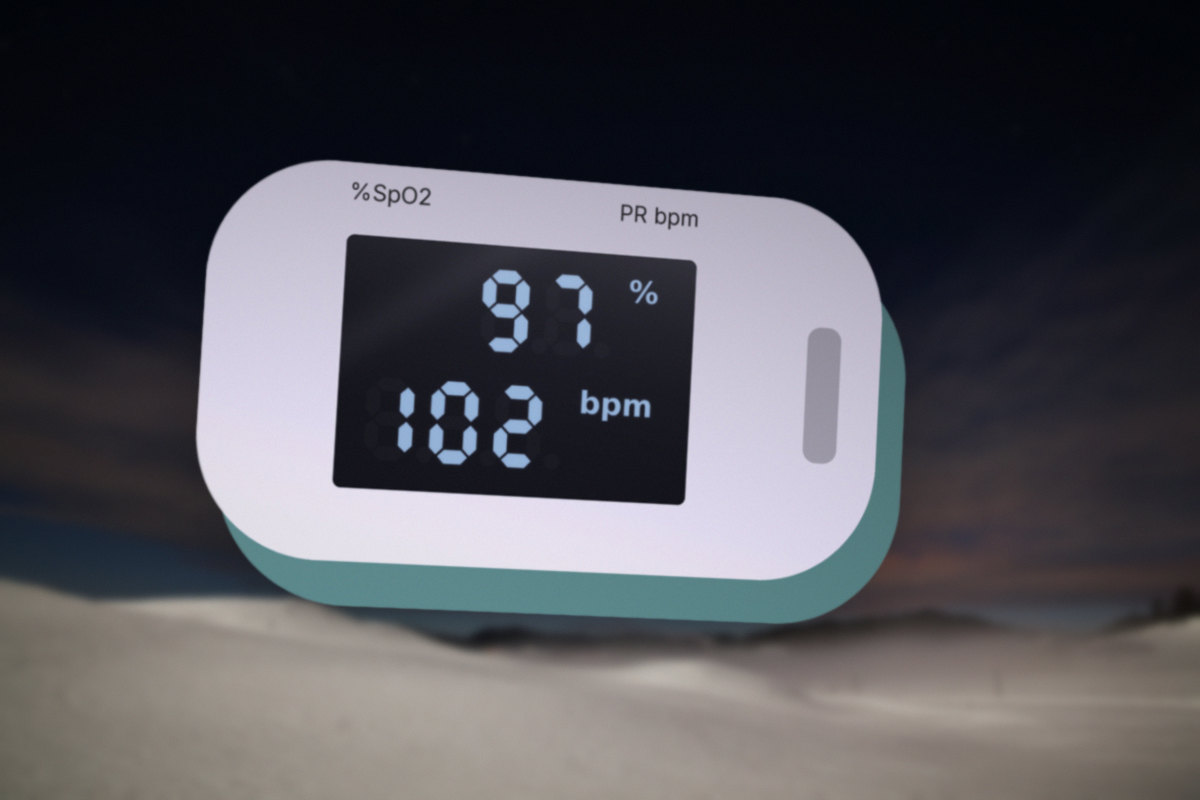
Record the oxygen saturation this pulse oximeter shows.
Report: 97 %
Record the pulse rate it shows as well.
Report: 102 bpm
